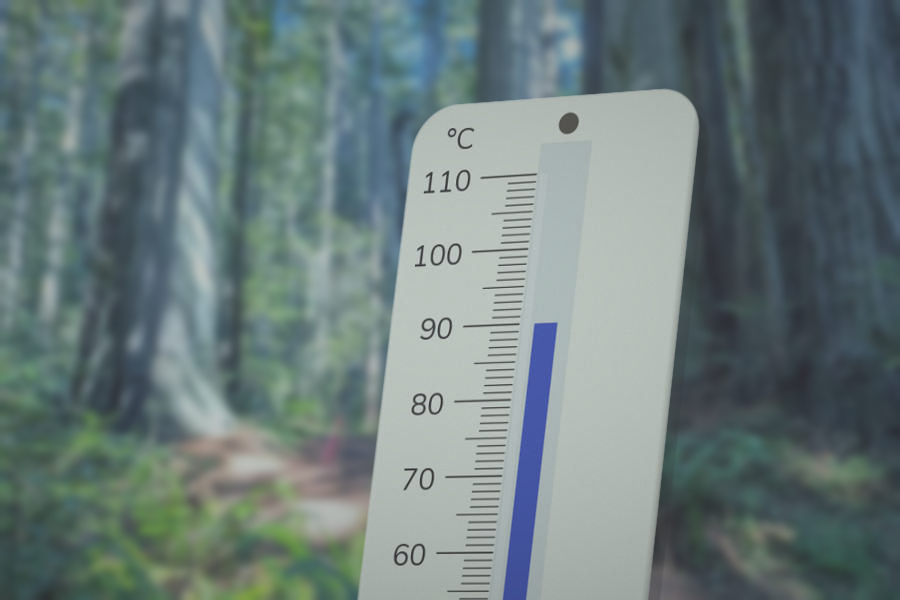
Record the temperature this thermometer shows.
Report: 90 °C
